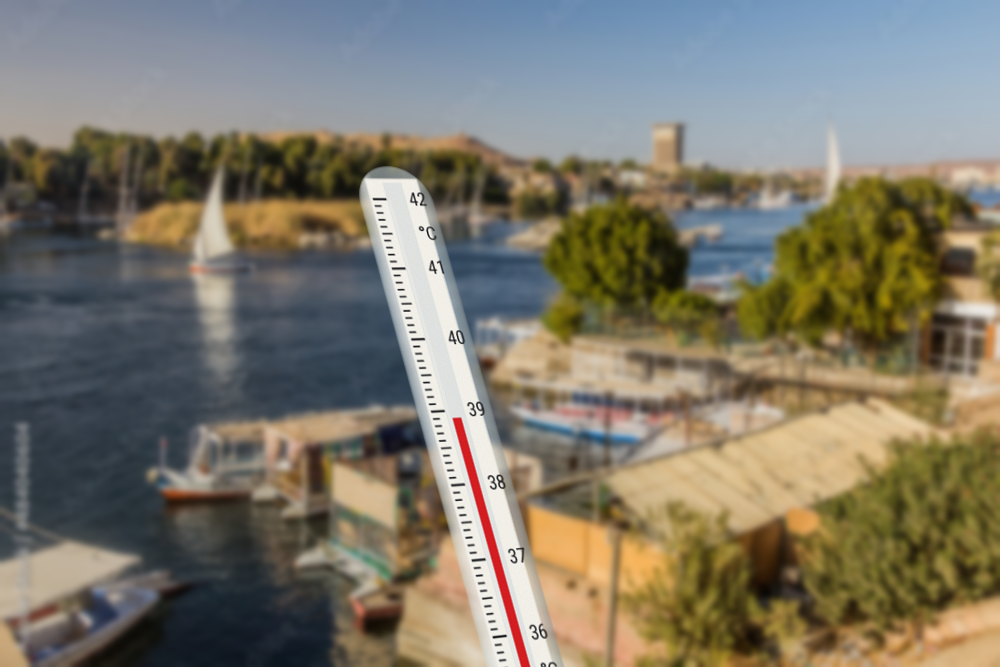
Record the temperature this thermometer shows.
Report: 38.9 °C
